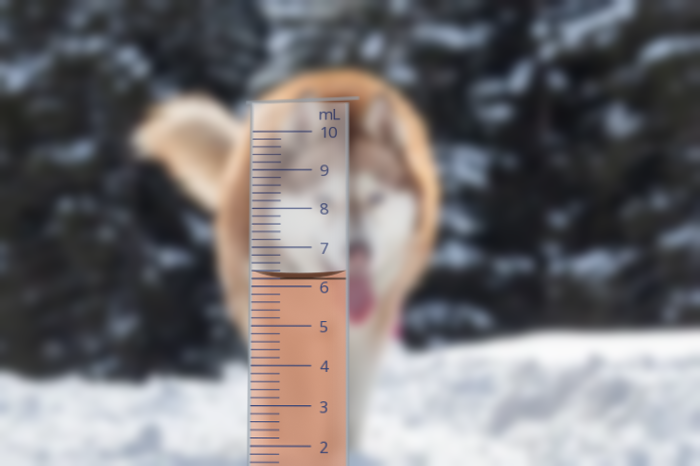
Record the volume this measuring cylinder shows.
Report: 6.2 mL
